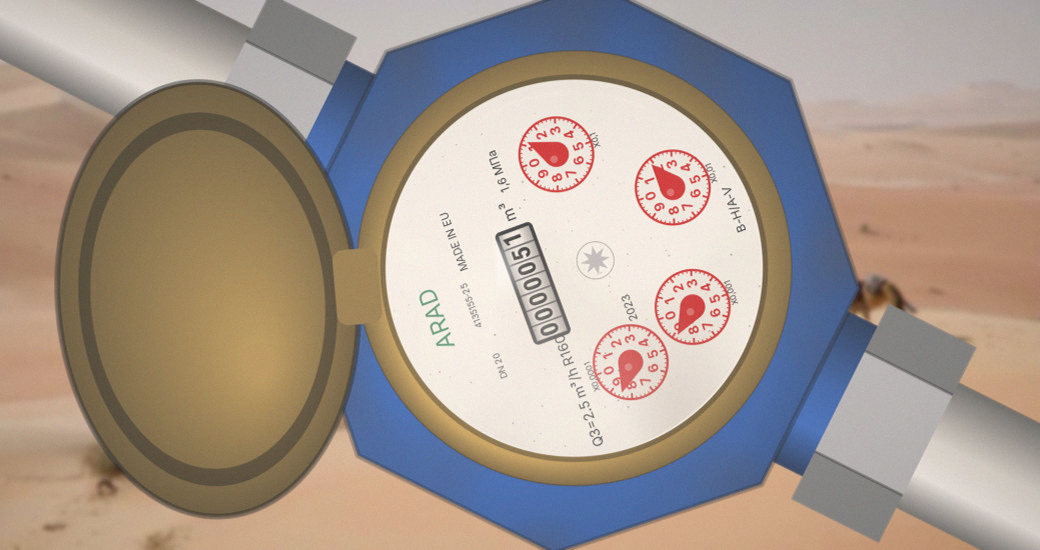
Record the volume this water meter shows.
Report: 51.1188 m³
